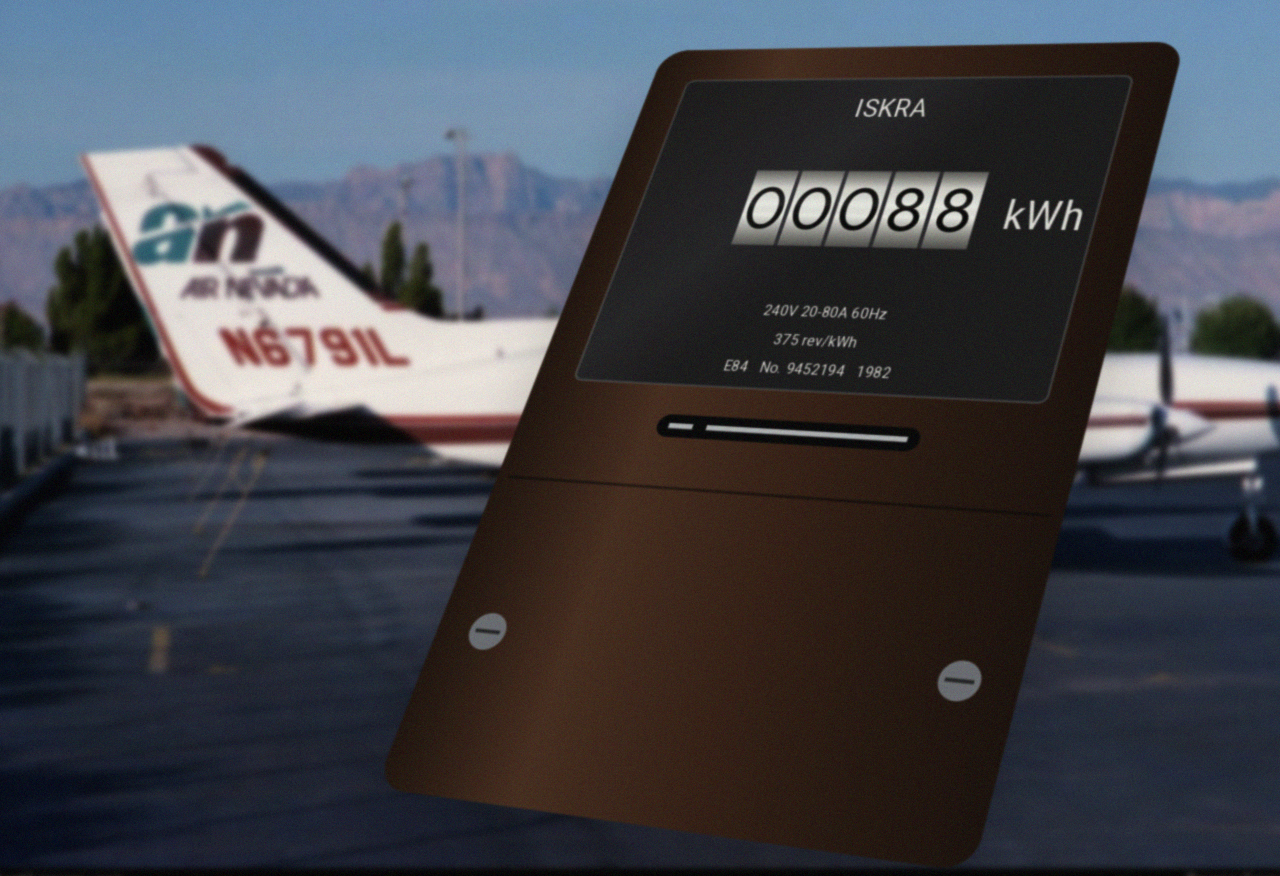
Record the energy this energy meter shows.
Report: 88 kWh
